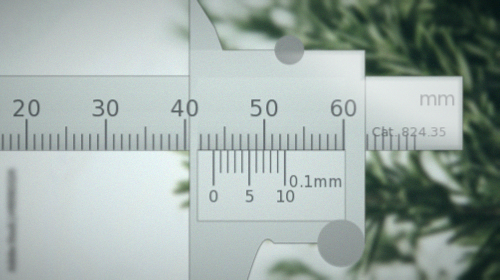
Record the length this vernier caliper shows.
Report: 43.6 mm
